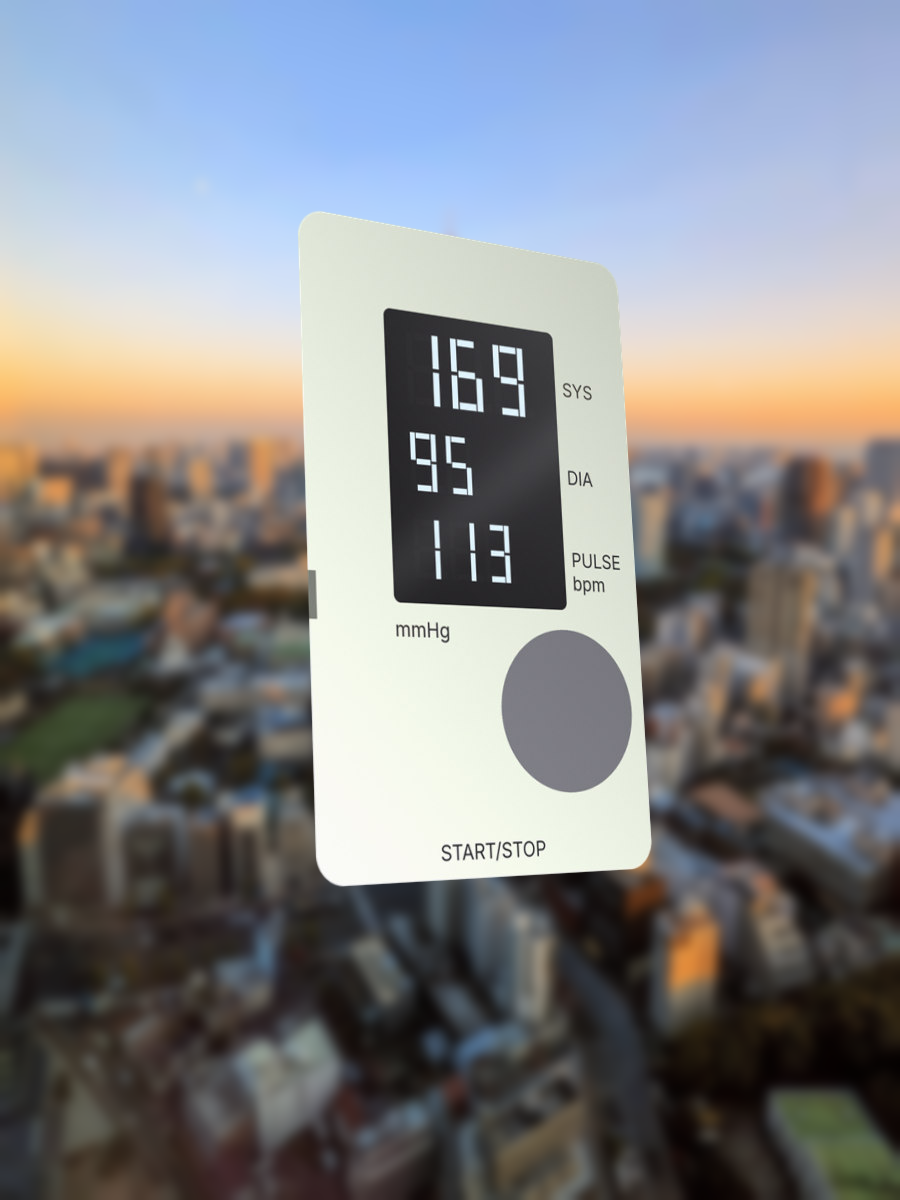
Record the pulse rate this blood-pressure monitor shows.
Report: 113 bpm
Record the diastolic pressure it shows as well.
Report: 95 mmHg
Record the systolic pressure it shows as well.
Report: 169 mmHg
